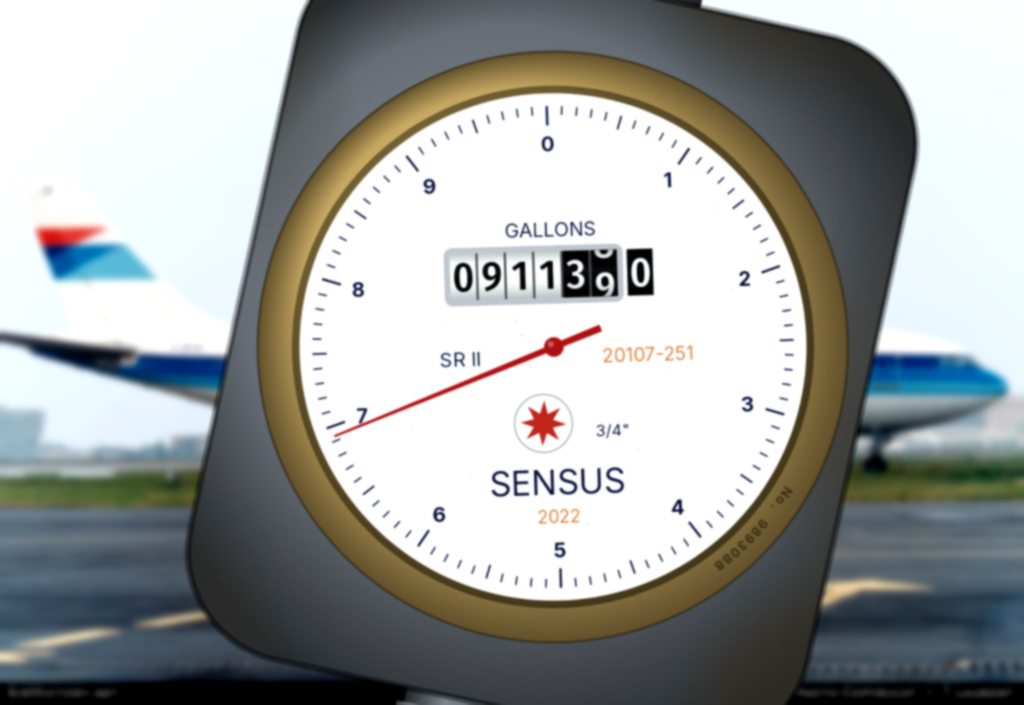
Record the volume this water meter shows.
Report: 911386.9 gal
